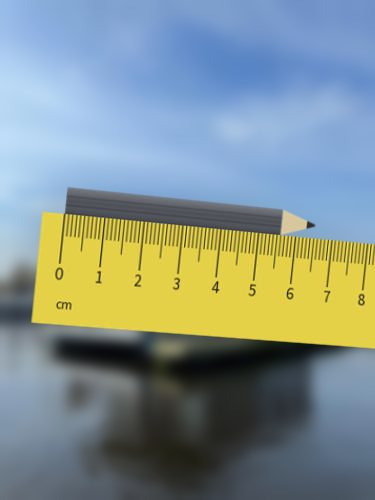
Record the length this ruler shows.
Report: 6.5 cm
